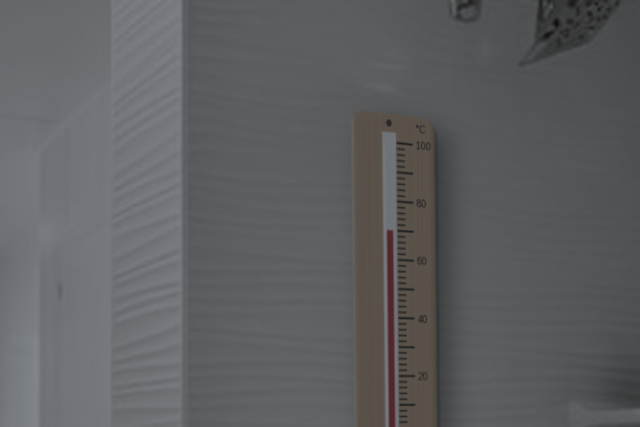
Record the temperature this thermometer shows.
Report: 70 °C
